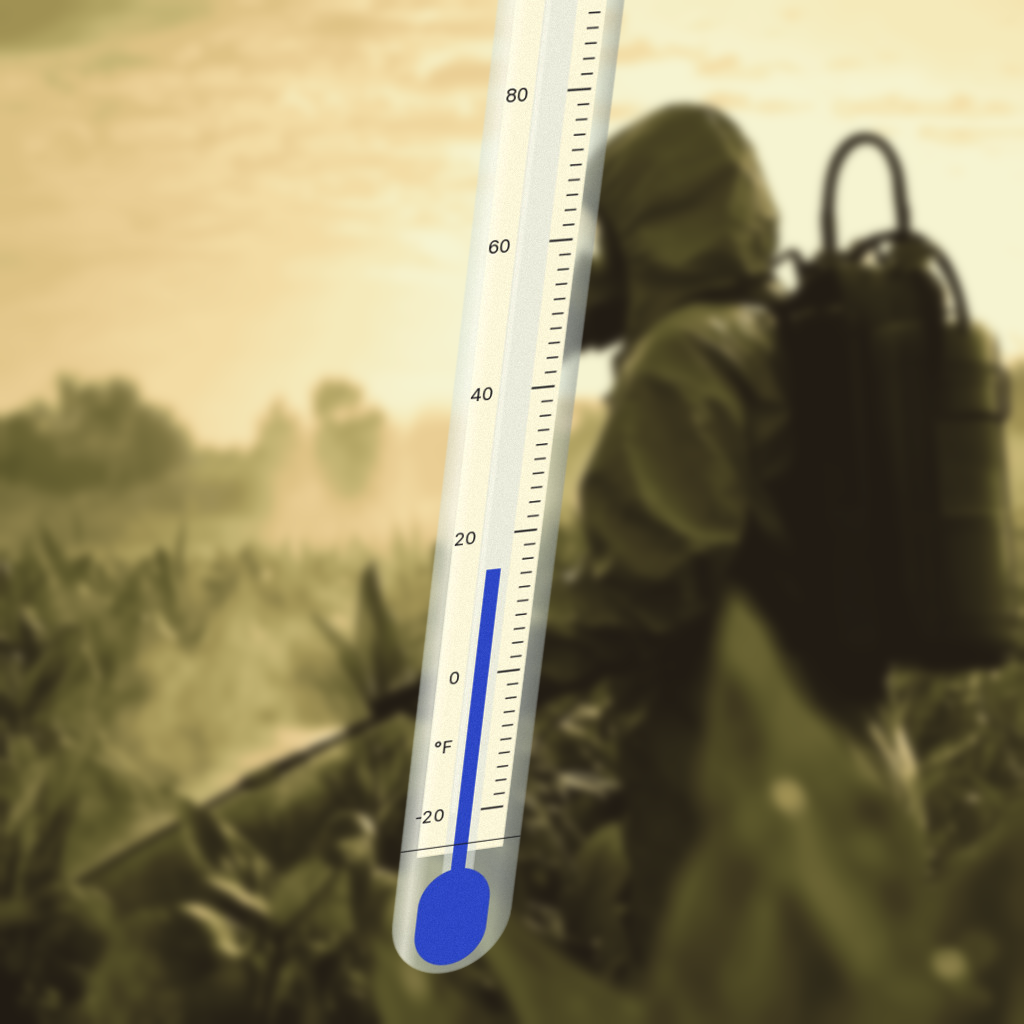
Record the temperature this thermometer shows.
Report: 15 °F
